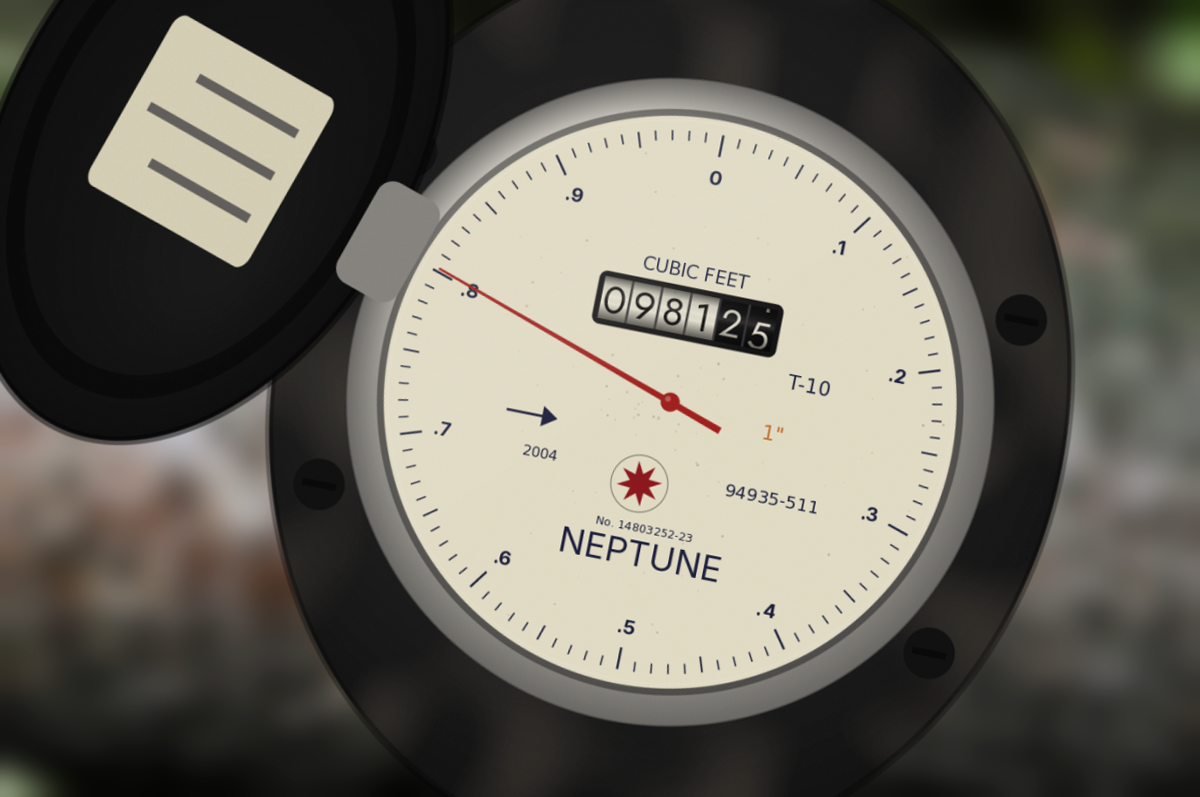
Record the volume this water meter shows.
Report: 98124.80 ft³
